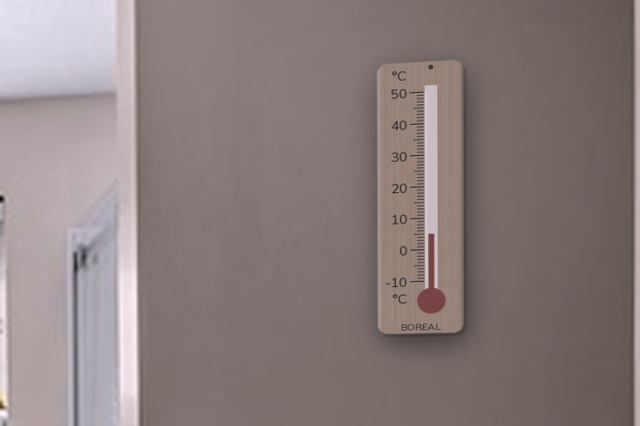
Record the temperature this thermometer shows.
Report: 5 °C
